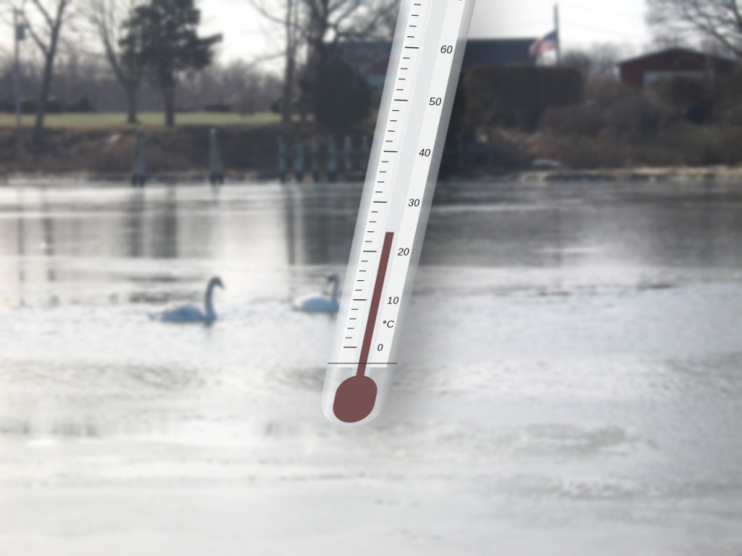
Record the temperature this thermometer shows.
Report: 24 °C
